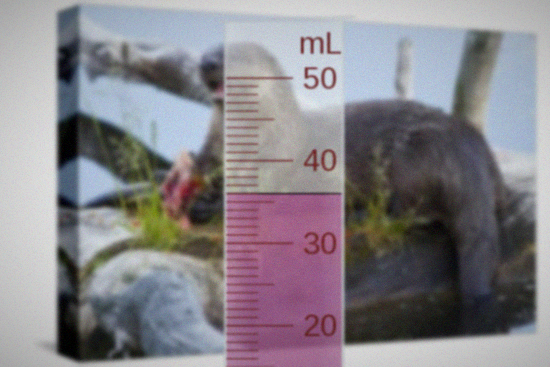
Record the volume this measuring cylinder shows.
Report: 36 mL
